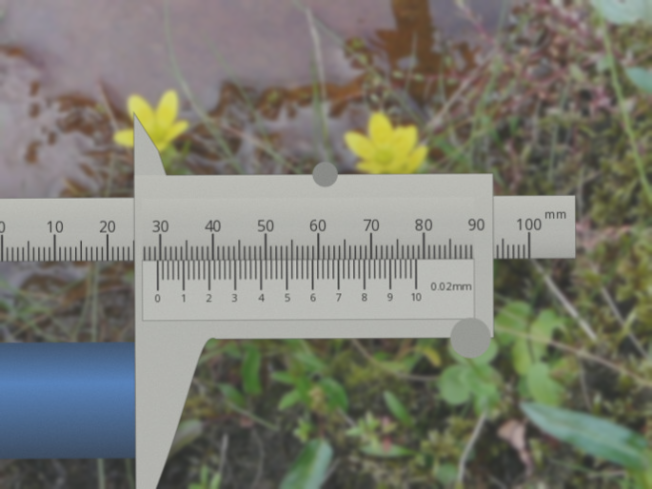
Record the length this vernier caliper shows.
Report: 29.5 mm
